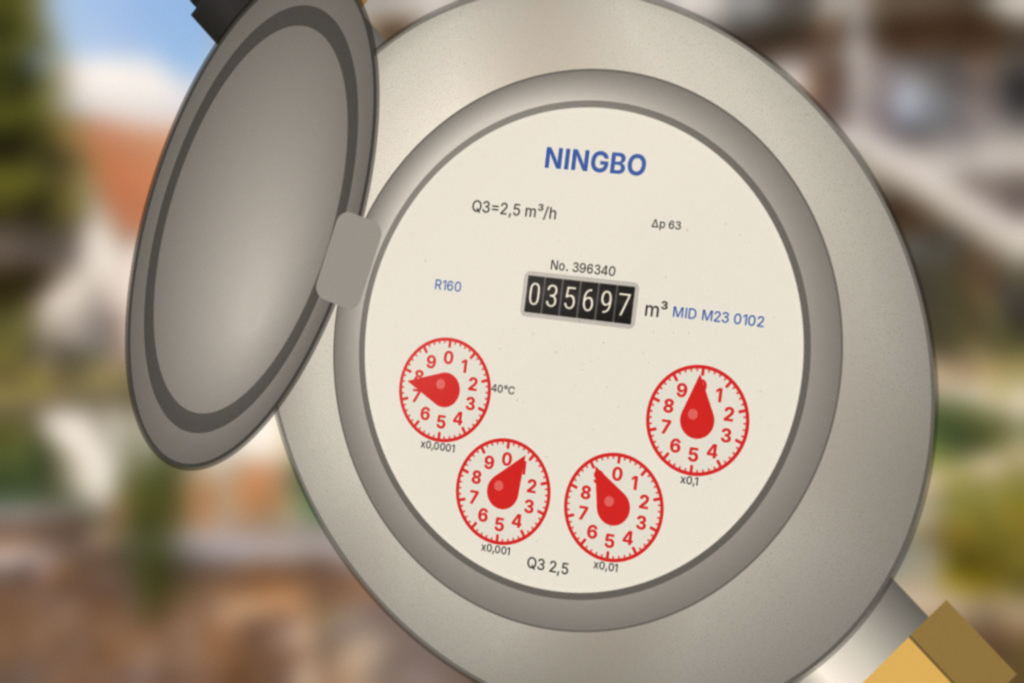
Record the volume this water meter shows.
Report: 35696.9907 m³
